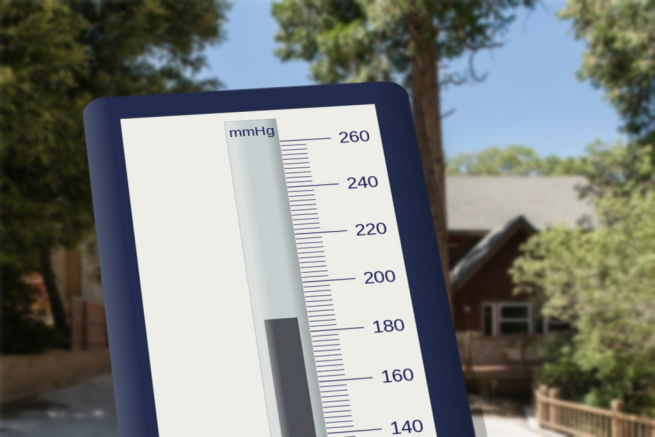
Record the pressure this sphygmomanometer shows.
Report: 186 mmHg
